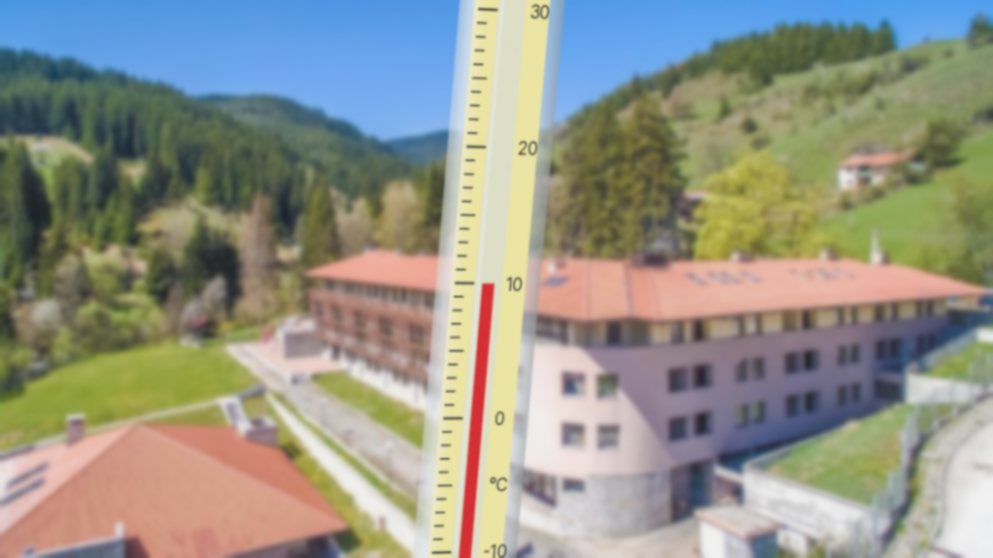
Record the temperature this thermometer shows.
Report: 10 °C
